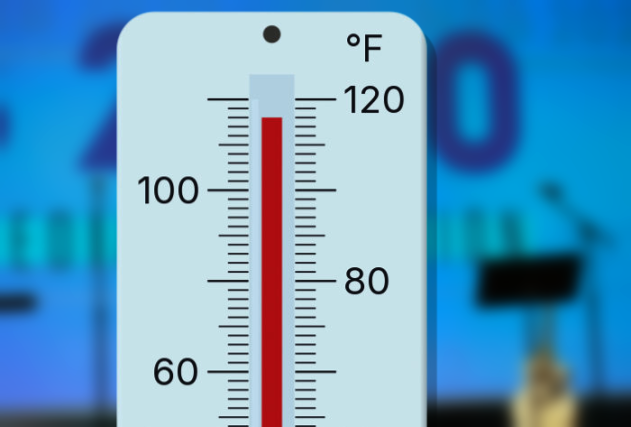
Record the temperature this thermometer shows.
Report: 116 °F
